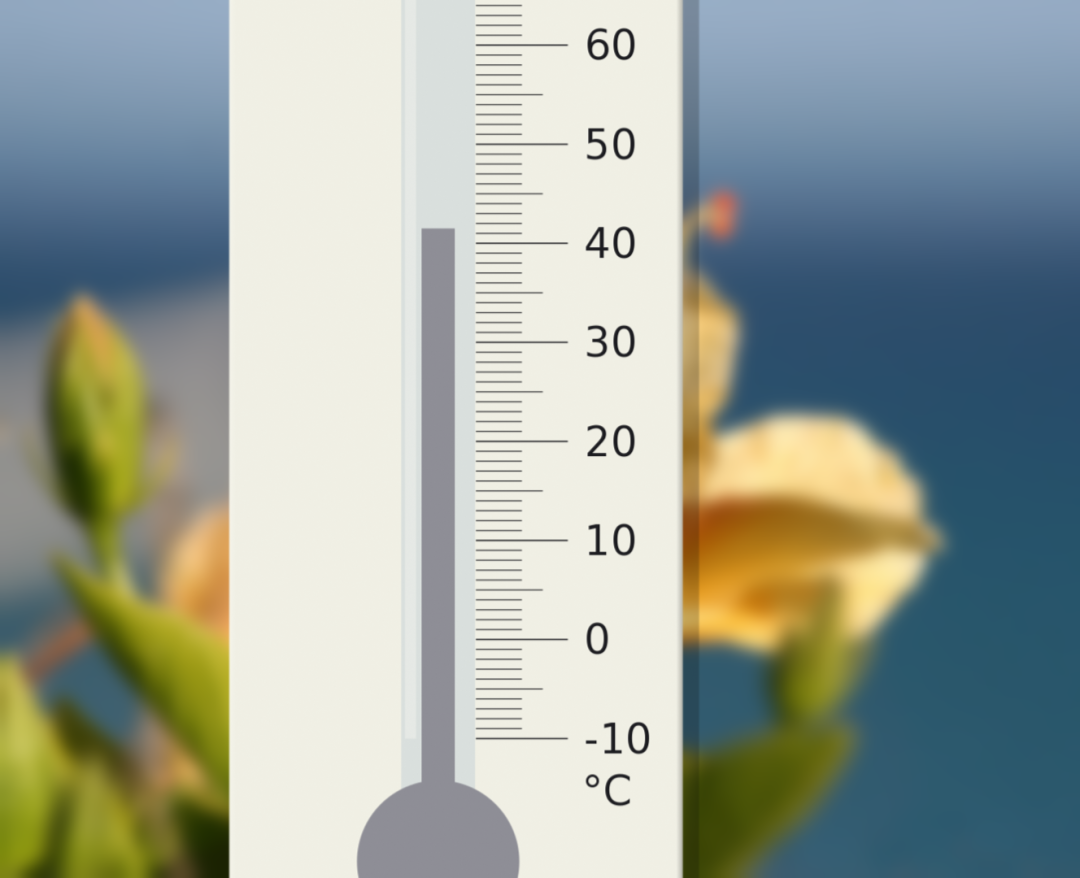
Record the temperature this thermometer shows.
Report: 41.5 °C
